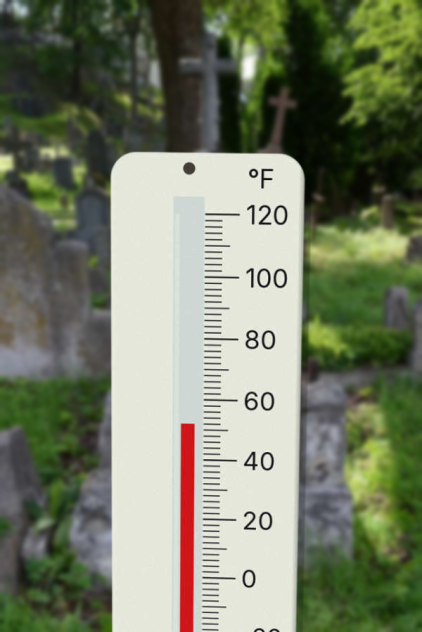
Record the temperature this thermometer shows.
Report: 52 °F
